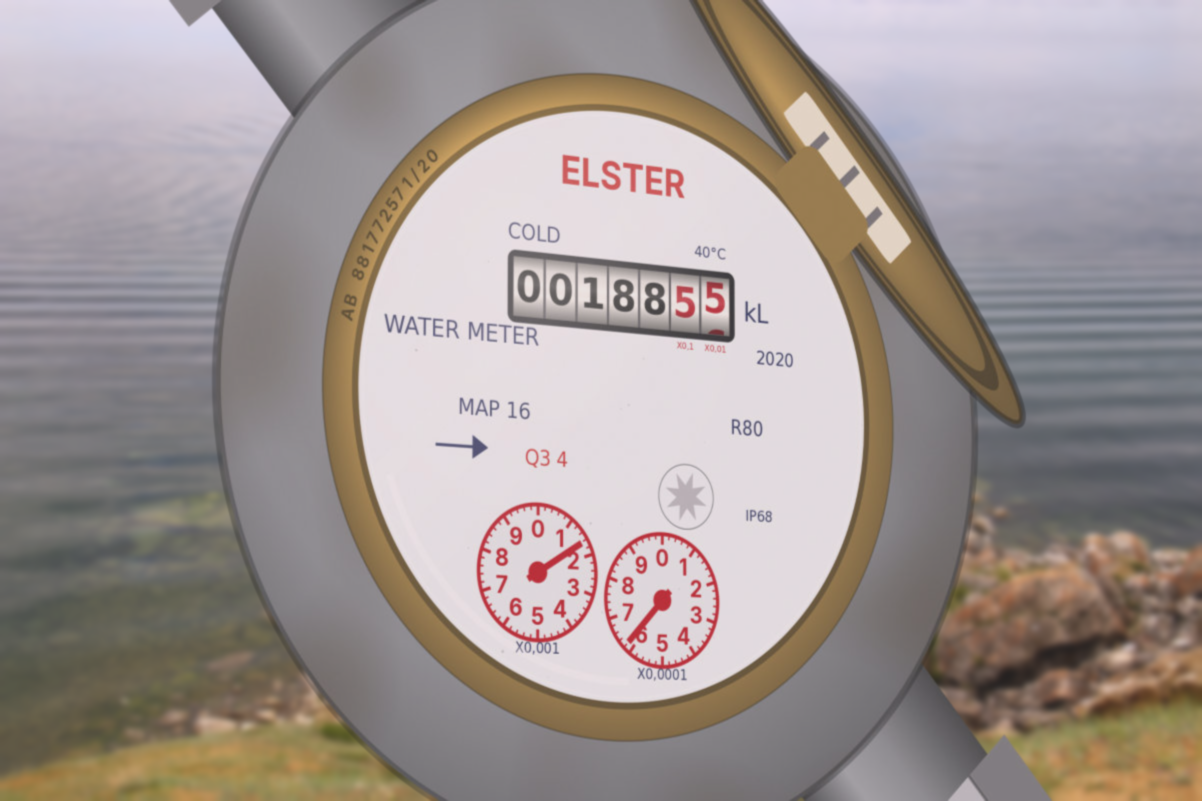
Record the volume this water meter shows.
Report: 188.5516 kL
